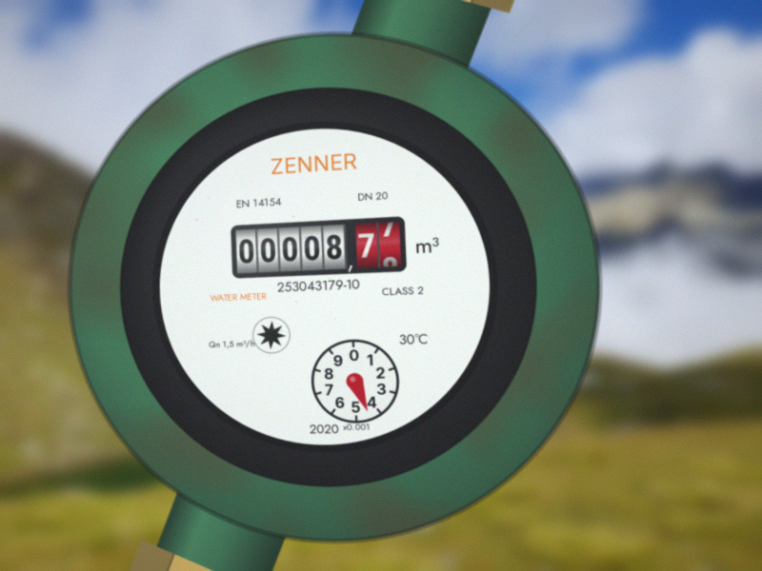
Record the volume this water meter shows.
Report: 8.774 m³
